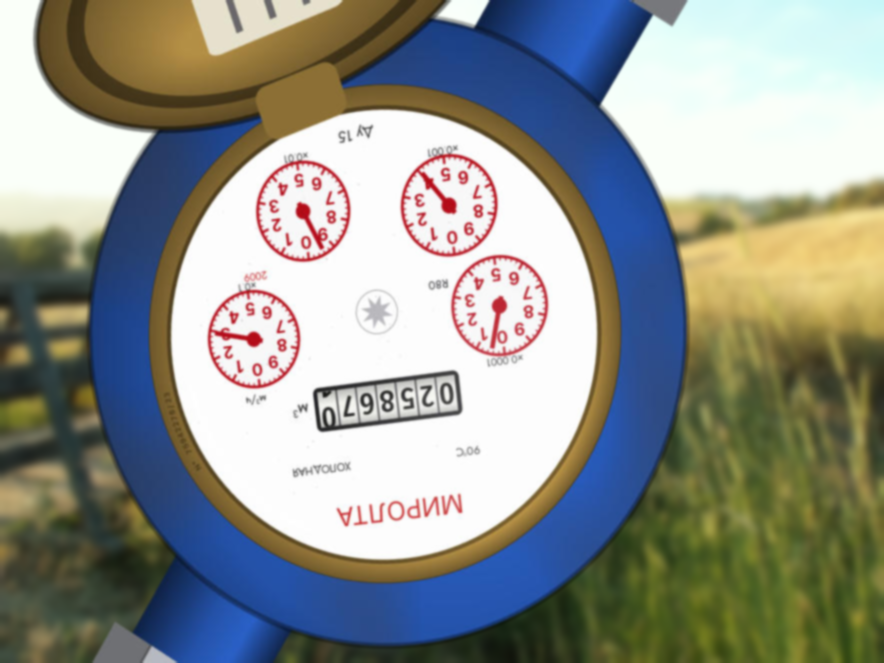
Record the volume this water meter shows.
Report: 258670.2940 m³
